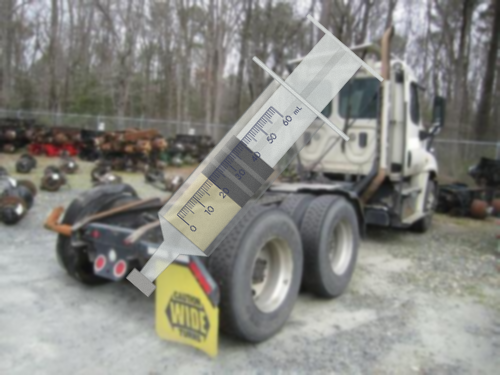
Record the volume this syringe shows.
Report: 20 mL
